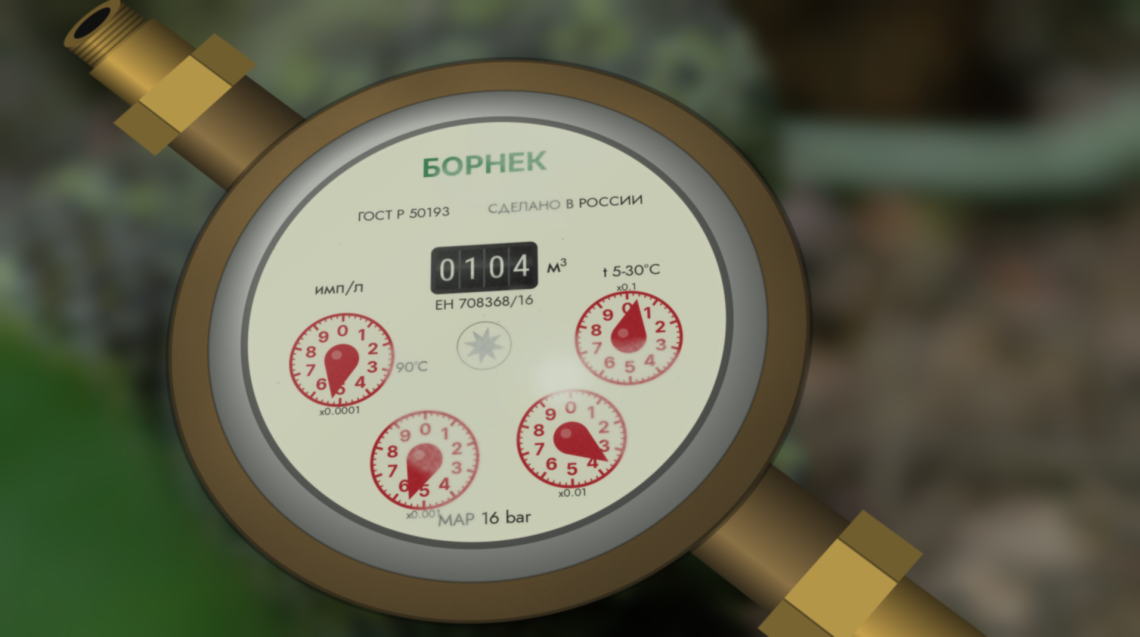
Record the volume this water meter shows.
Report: 104.0355 m³
